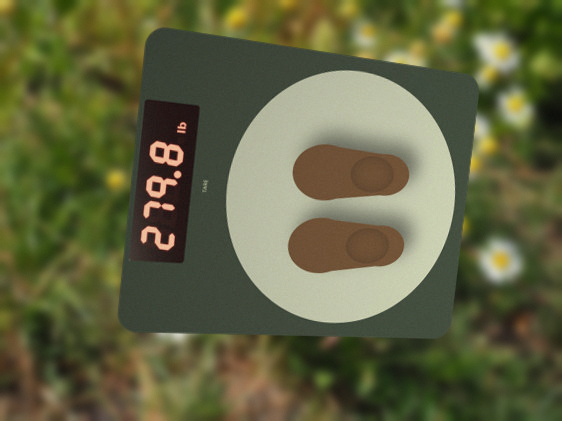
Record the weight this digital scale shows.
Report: 279.8 lb
